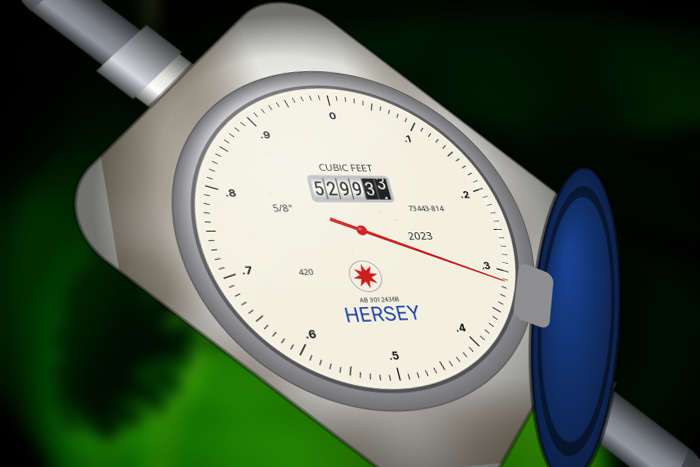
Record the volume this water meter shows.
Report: 529933.31 ft³
